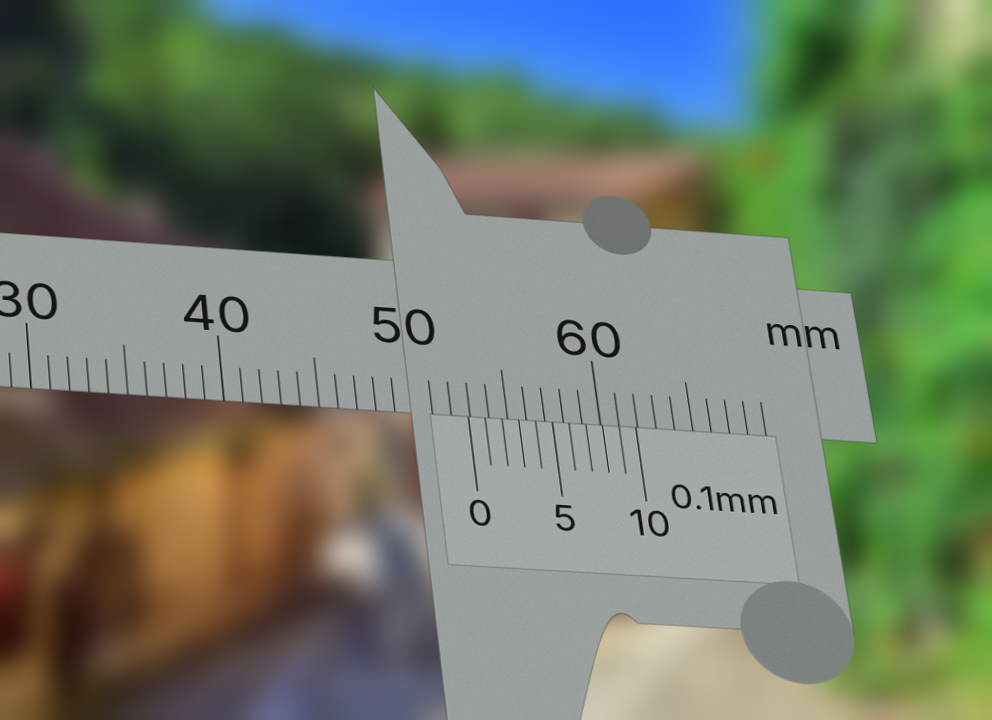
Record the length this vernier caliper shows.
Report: 52.9 mm
